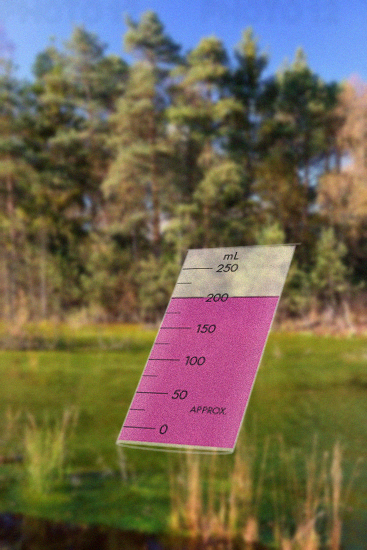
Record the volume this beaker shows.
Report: 200 mL
